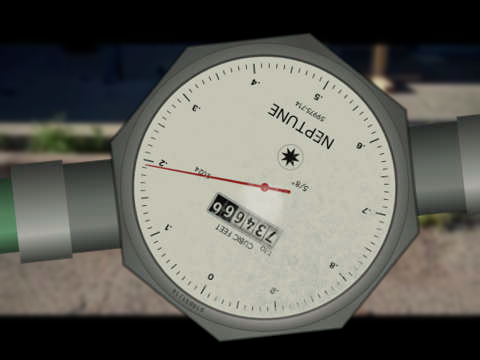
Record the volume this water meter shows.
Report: 734666.19 ft³
